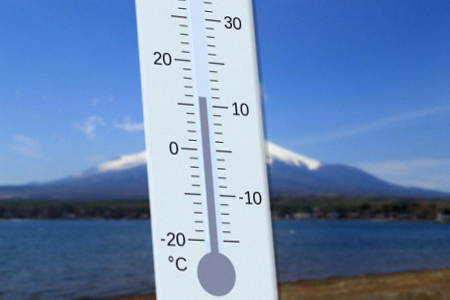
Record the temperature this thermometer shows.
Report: 12 °C
